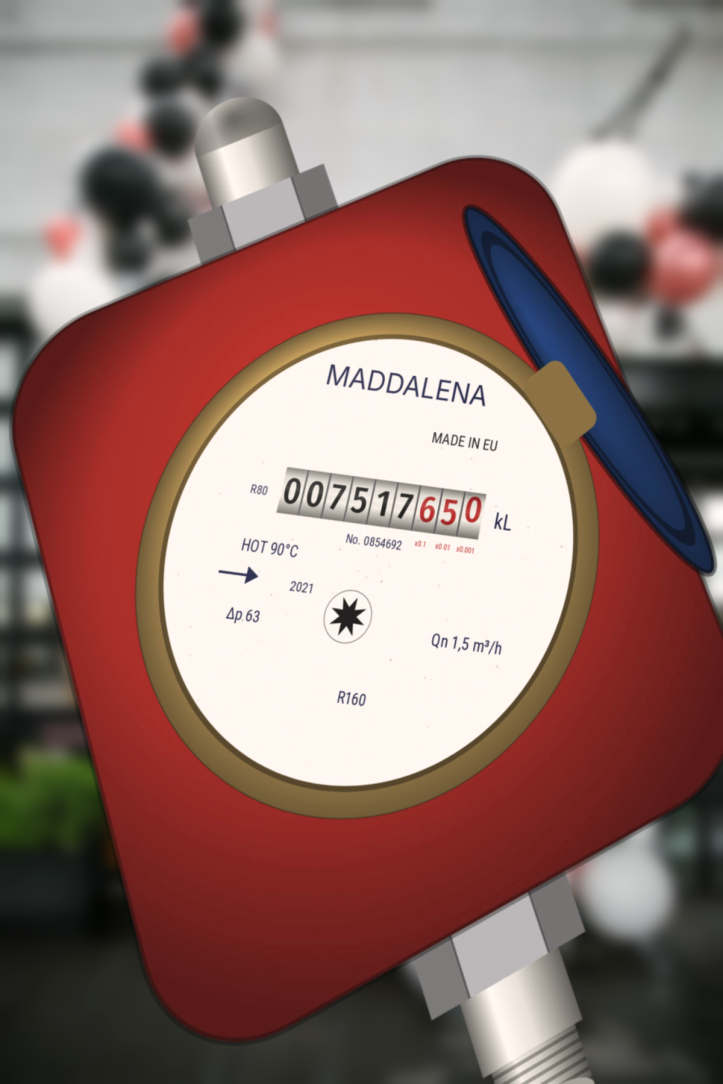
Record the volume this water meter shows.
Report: 7517.650 kL
